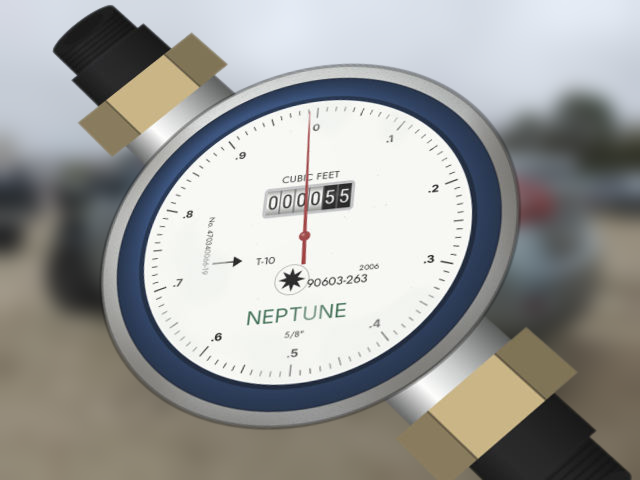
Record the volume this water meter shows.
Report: 54.99 ft³
